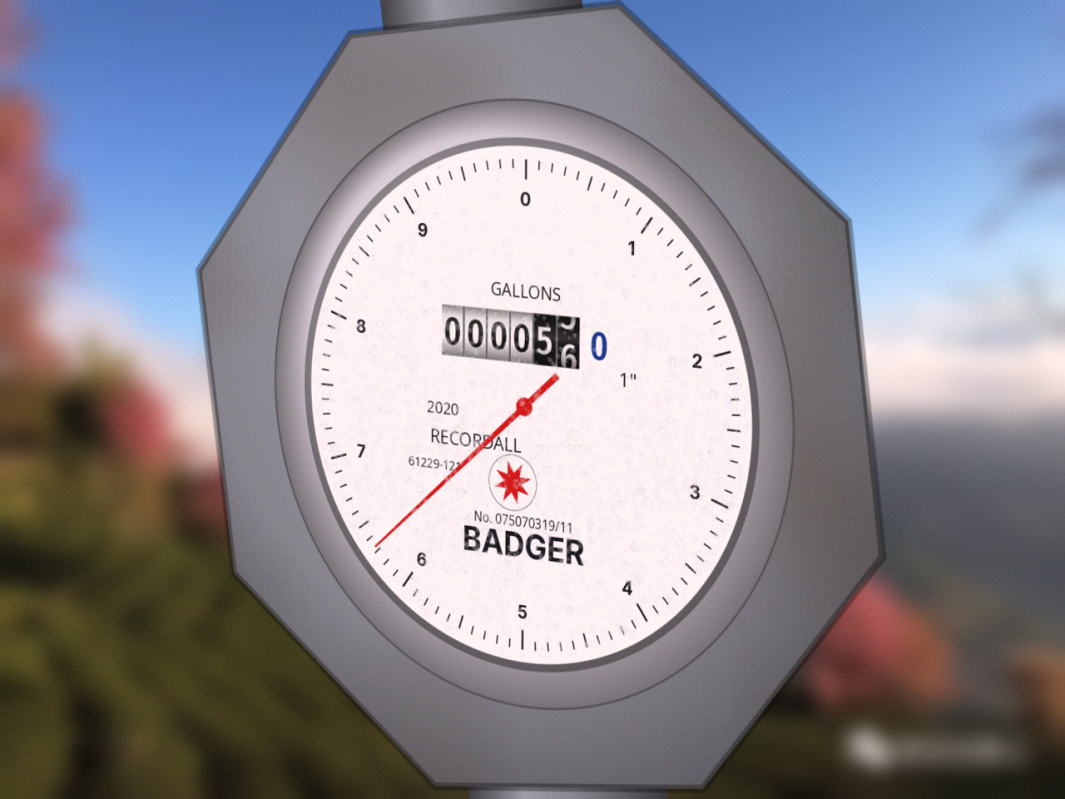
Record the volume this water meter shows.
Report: 556.3 gal
